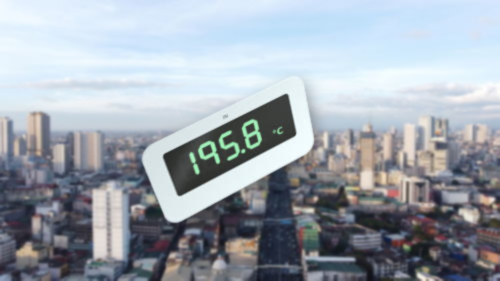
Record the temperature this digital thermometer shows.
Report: 195.8 °C
